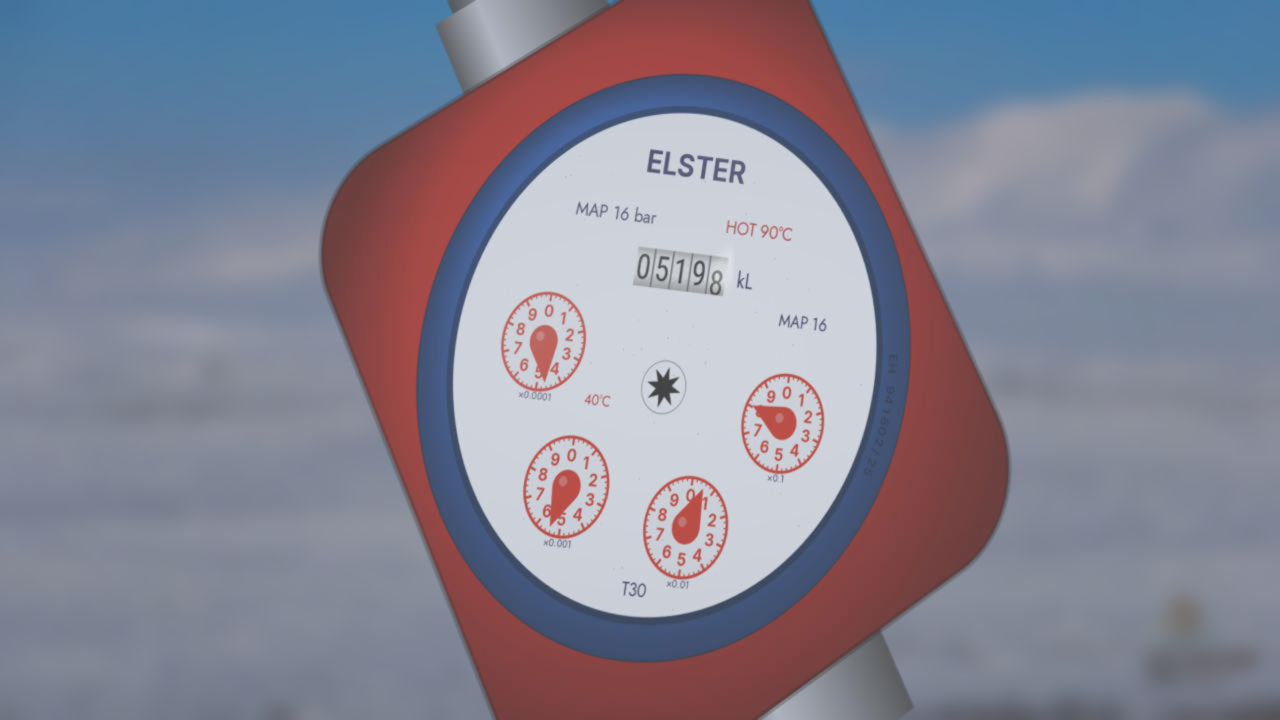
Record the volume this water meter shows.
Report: 5197.8054 kL
